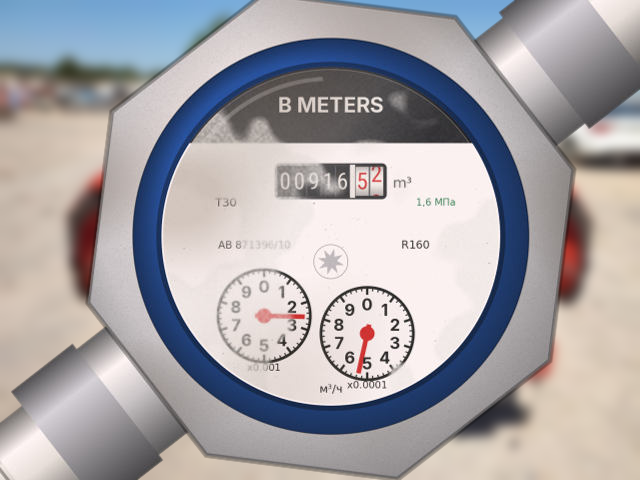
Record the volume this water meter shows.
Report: 916.5225 m³
